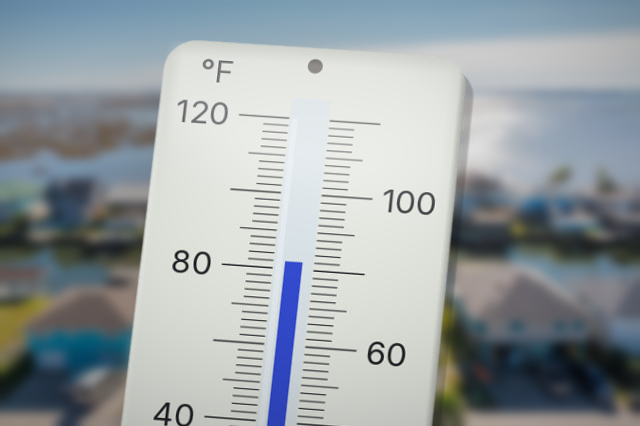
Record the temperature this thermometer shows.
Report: 82 °F
